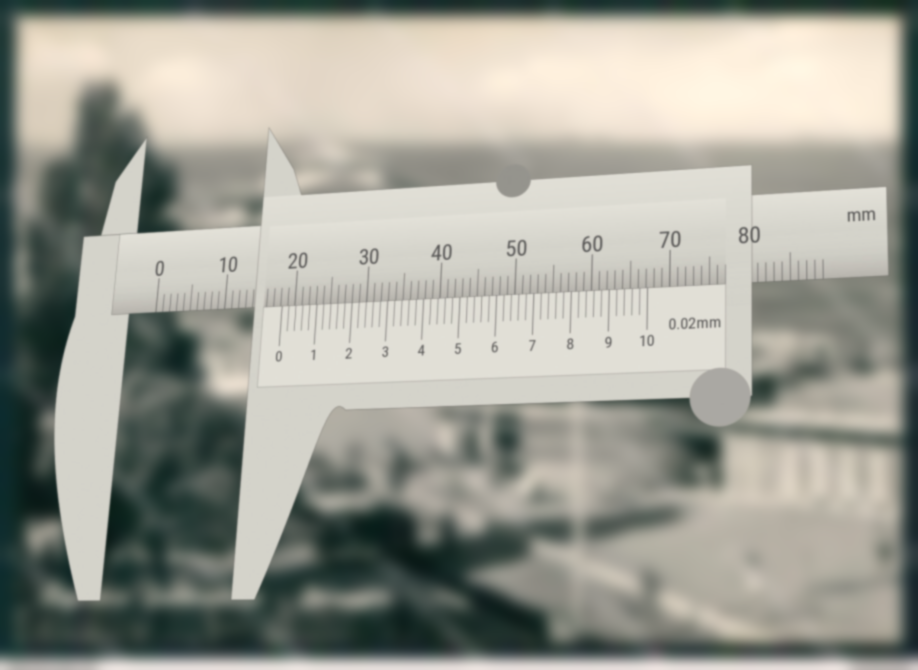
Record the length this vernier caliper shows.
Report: 18.2 mm
